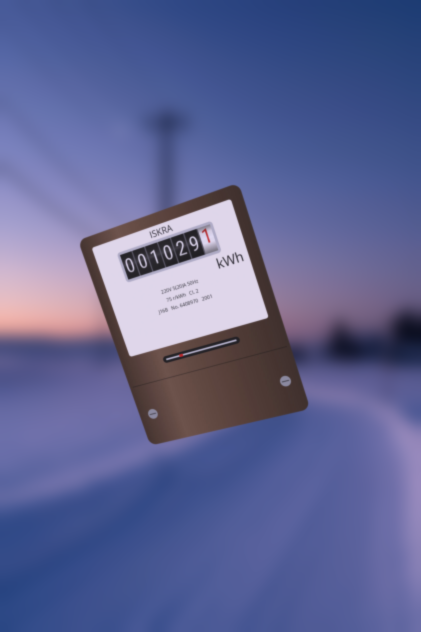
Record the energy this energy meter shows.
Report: 1029.1 kWh
